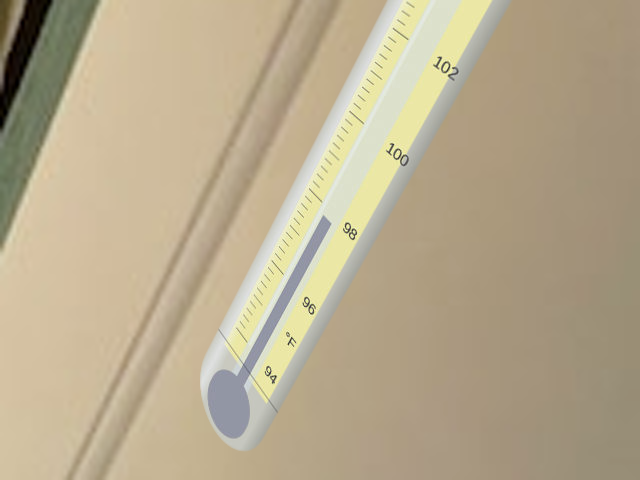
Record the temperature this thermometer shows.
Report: 97.8 °F
